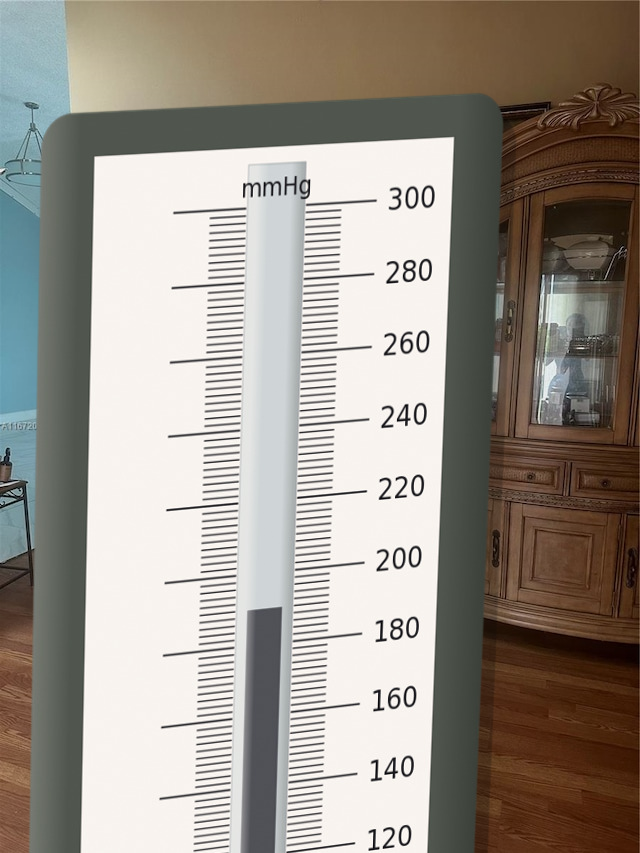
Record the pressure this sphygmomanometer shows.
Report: 190 mmHg
